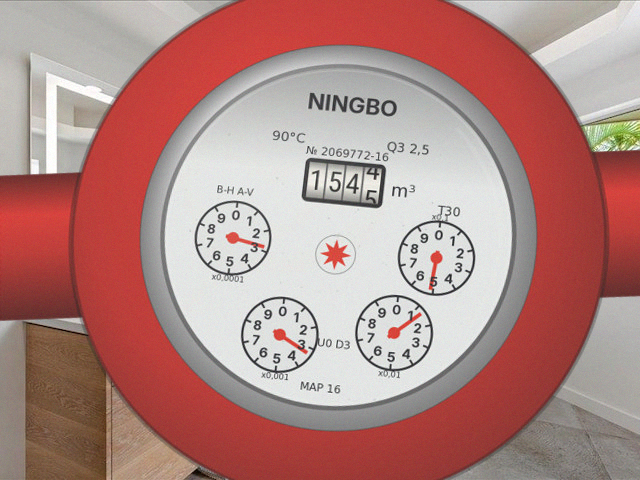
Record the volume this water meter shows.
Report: 1544.5132 m³
